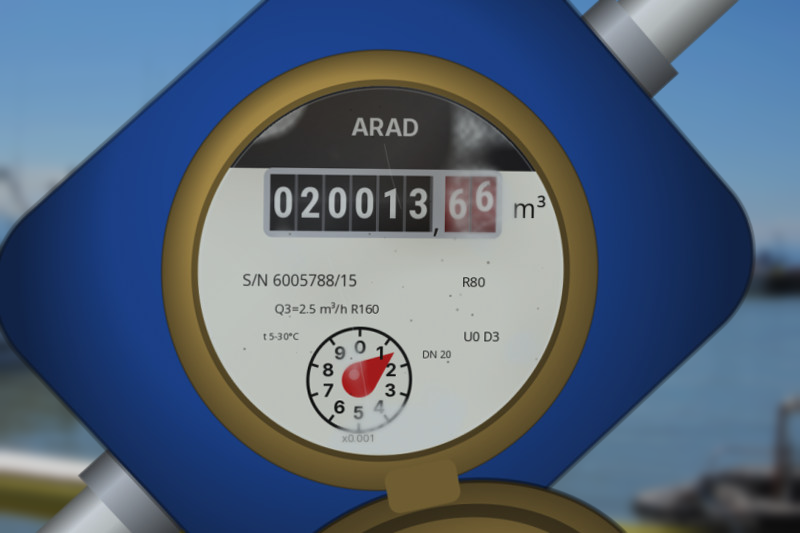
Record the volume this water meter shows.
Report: 20013.661 m³
